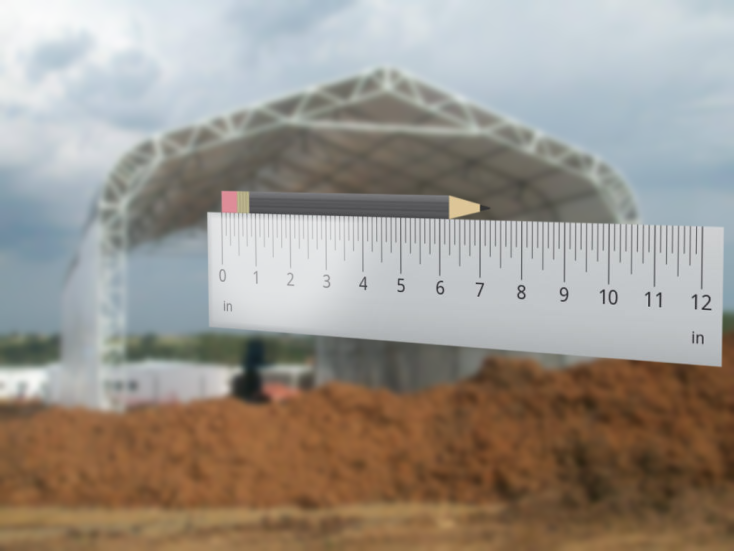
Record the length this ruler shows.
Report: 7.25 in
